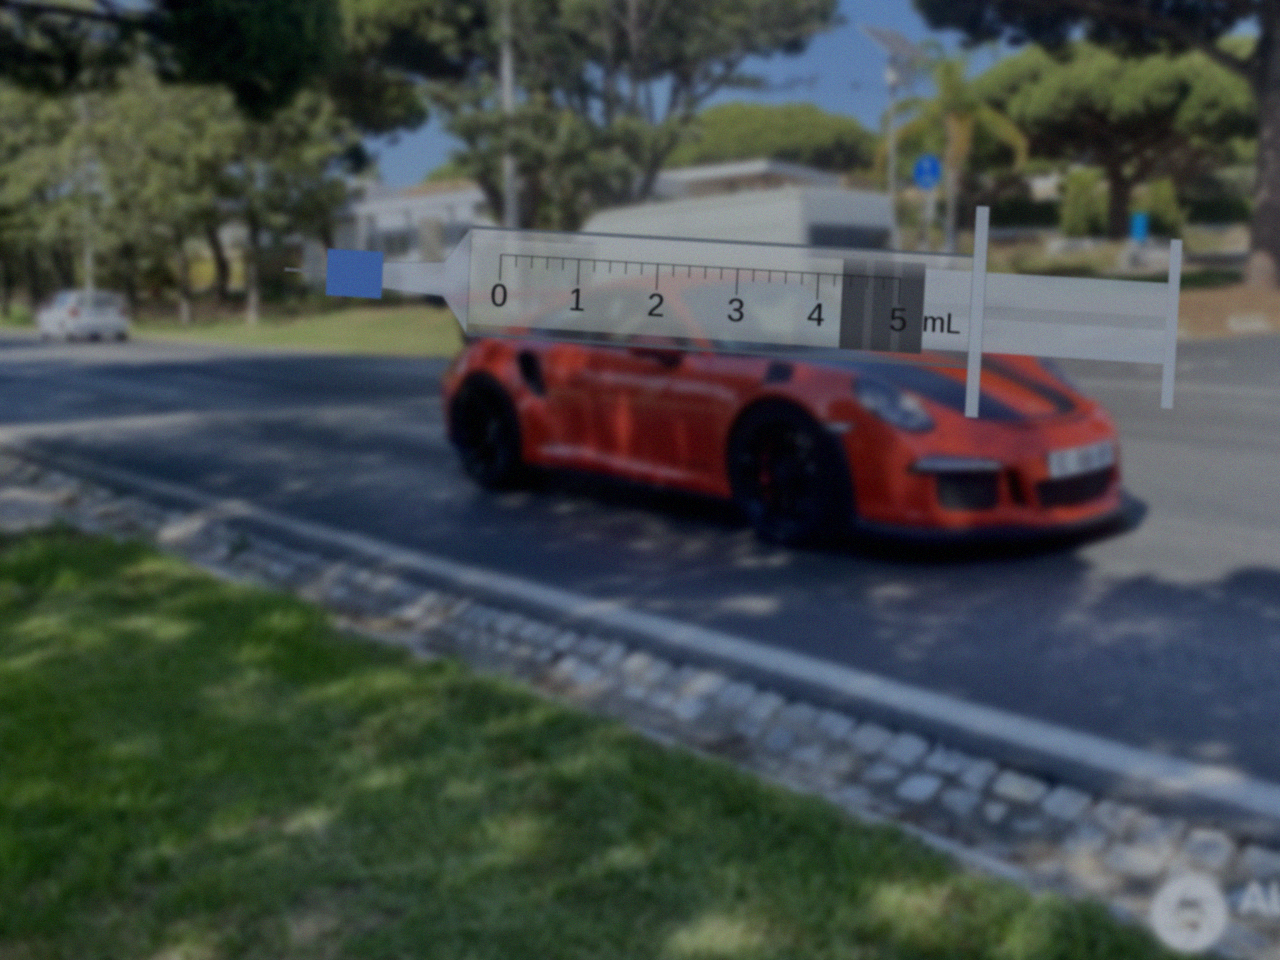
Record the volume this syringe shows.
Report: 4.3 mL
